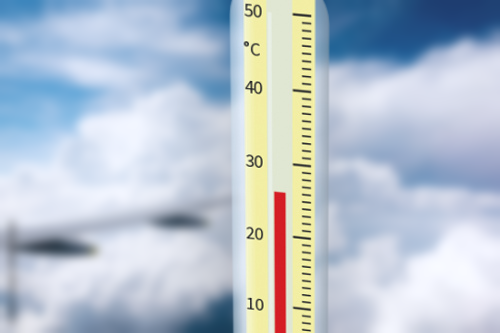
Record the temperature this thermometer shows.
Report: 26 °C
